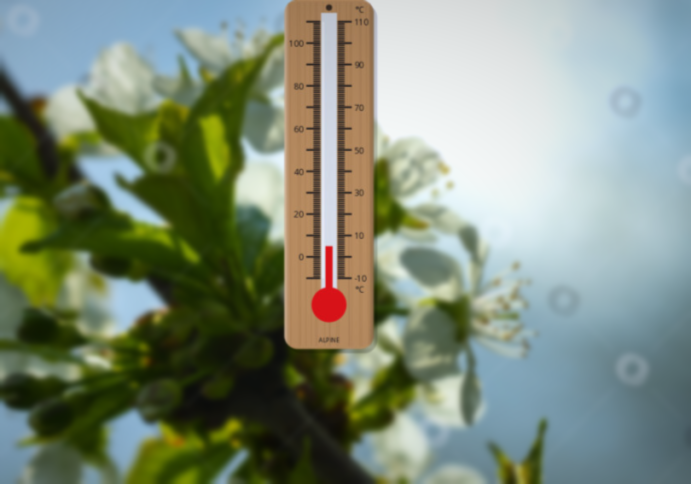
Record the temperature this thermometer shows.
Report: 5 °C
